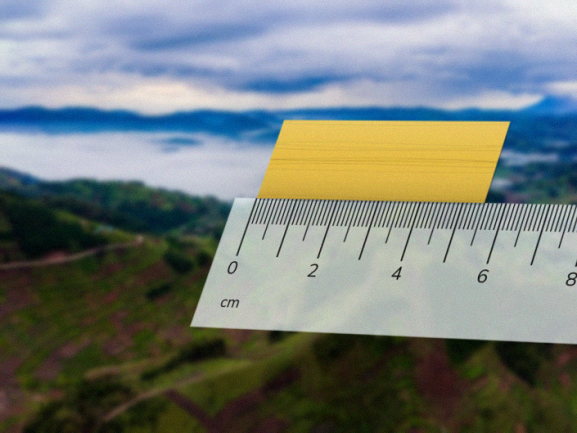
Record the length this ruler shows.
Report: 5.5 cm
